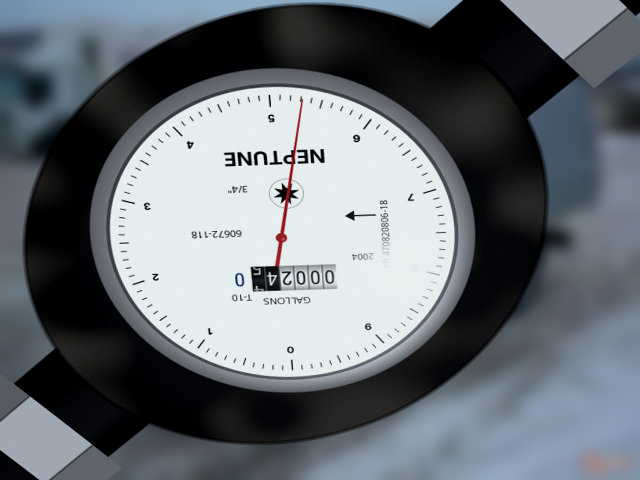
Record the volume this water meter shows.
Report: 2445.3 gal
